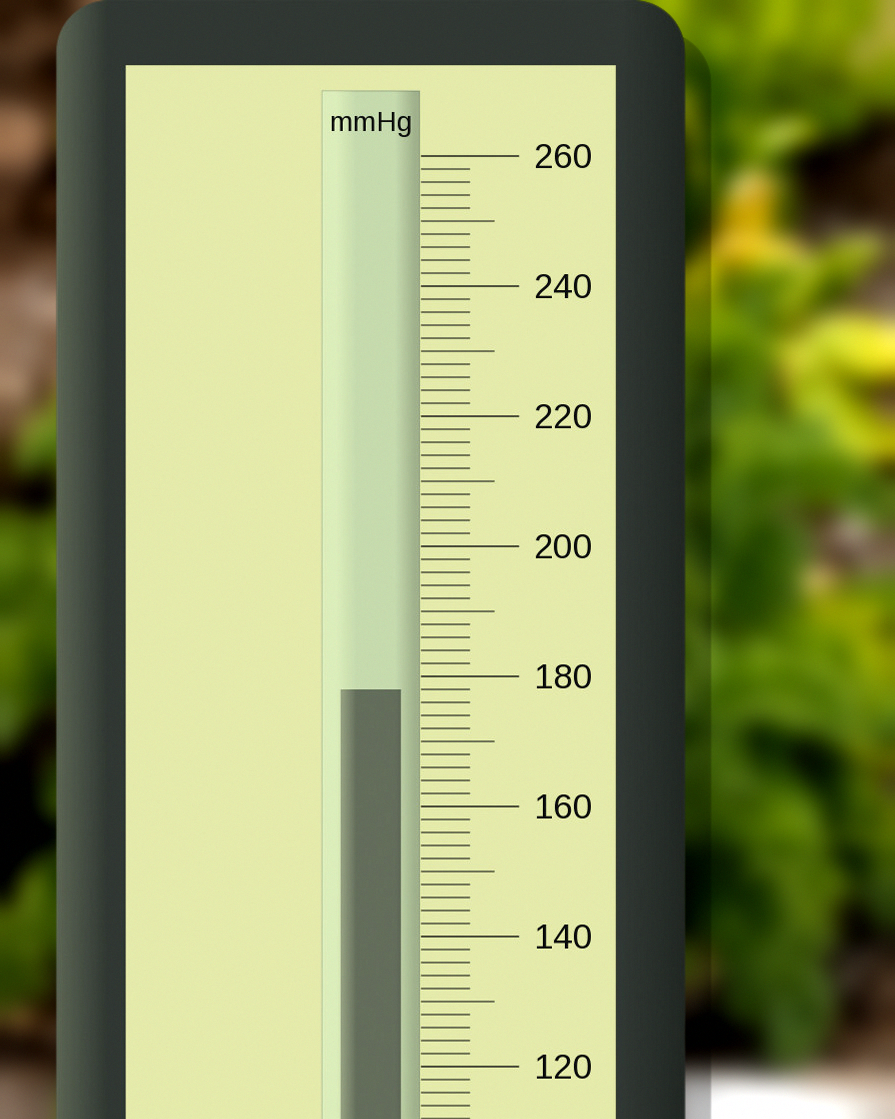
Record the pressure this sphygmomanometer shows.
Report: 178 mmHg
